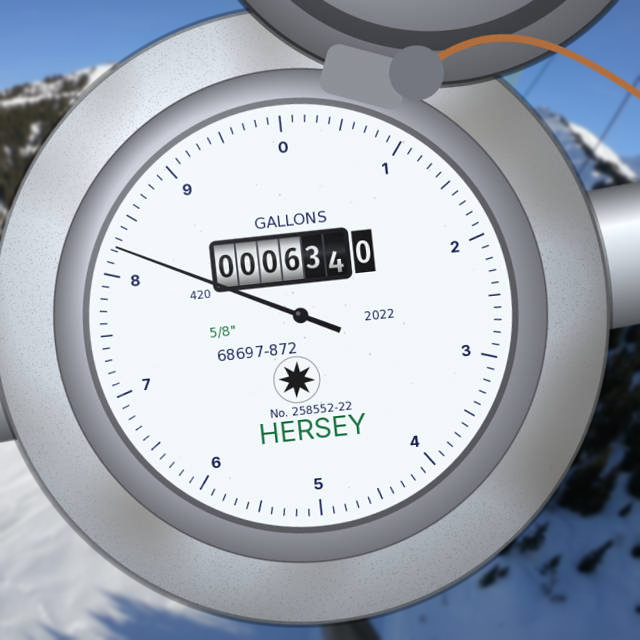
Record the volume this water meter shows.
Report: 6338.2 gal
